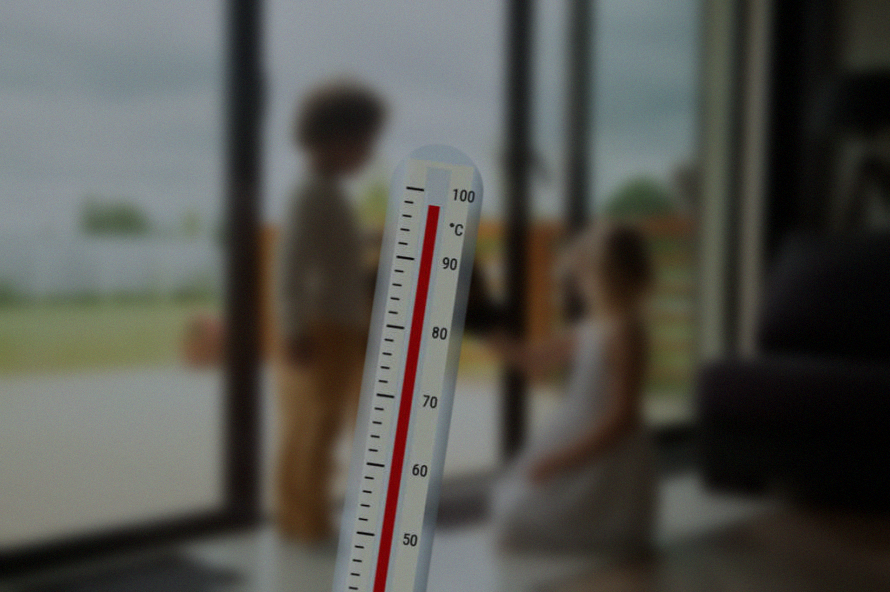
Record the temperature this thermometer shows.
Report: 98 °C
